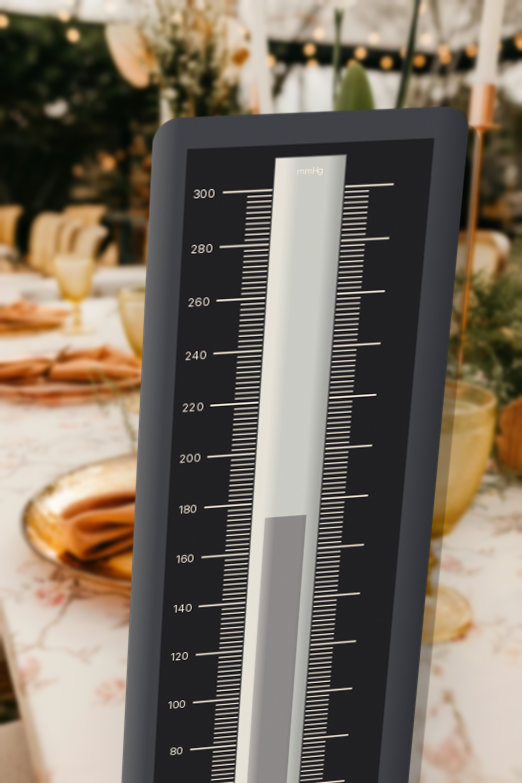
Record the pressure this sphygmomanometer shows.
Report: 174 mmHg
